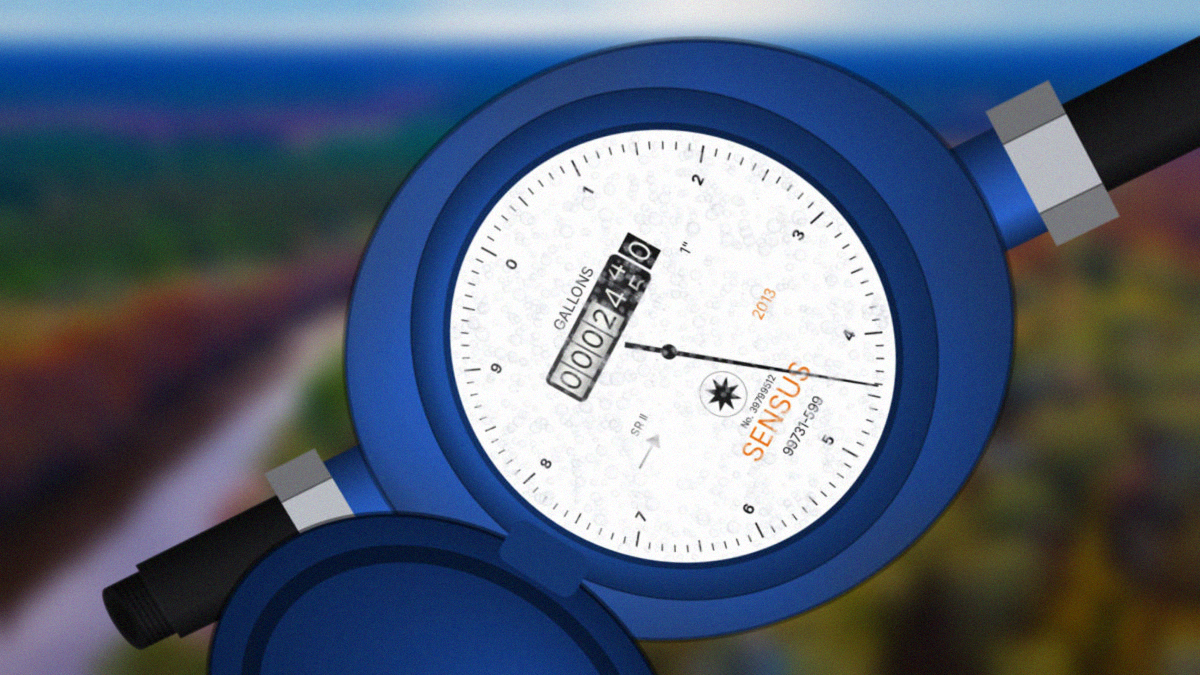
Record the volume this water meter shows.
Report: 2444.4 gal
